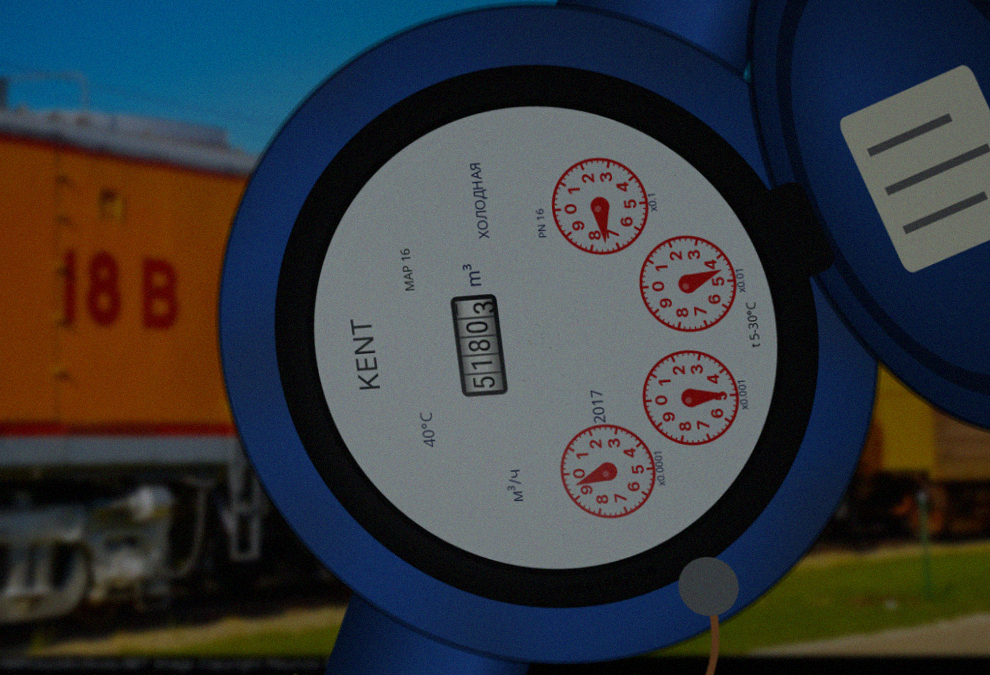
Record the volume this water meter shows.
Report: 51802.7449 m³
